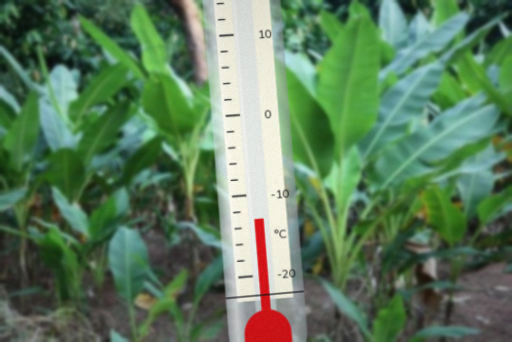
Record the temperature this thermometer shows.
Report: -13 °C
